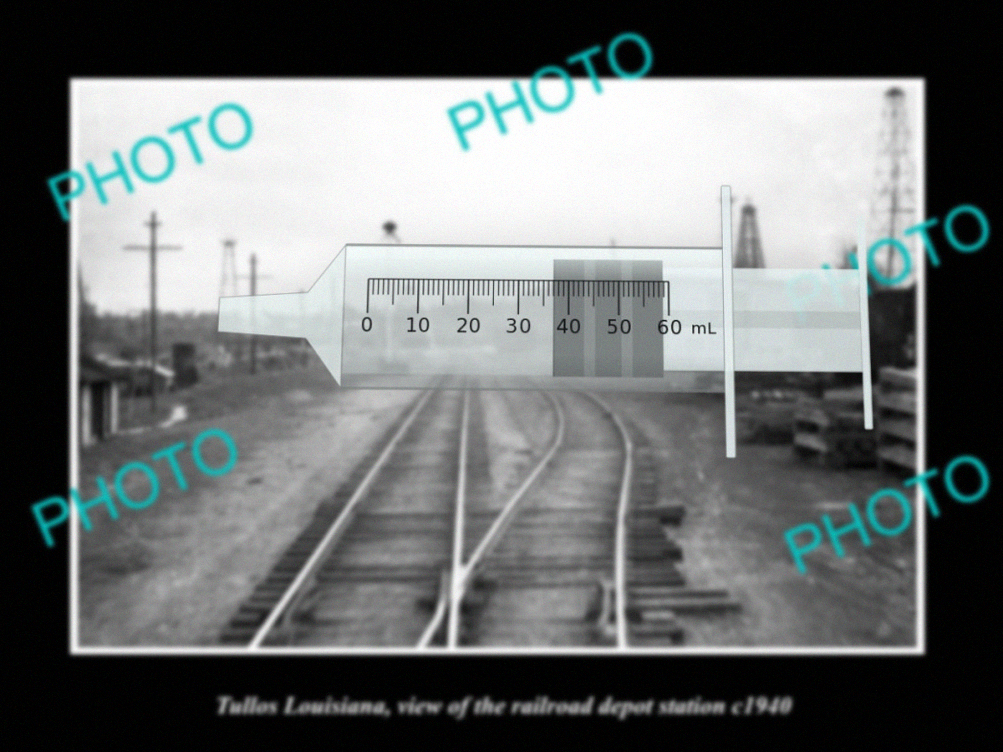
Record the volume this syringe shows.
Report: 37 mL
